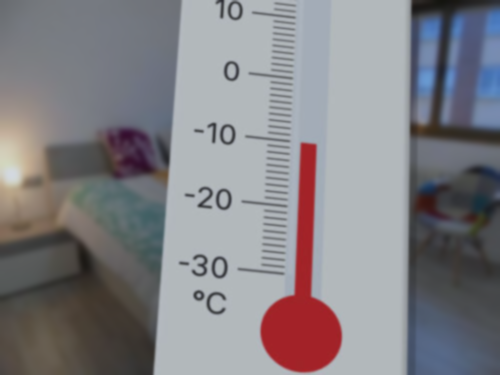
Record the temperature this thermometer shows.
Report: -10 °C
